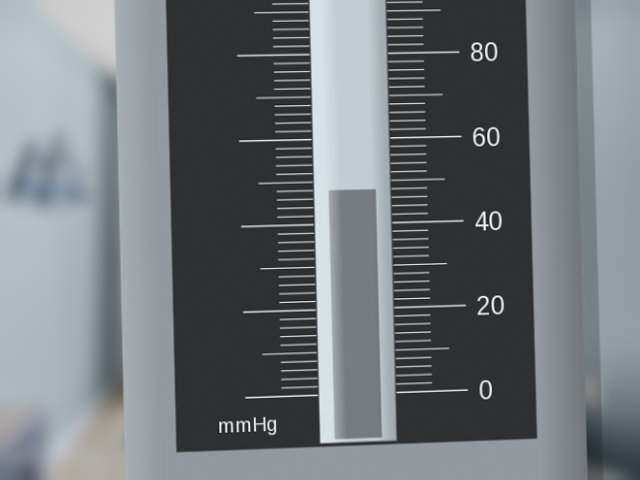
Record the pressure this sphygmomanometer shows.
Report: 48 mmHg
